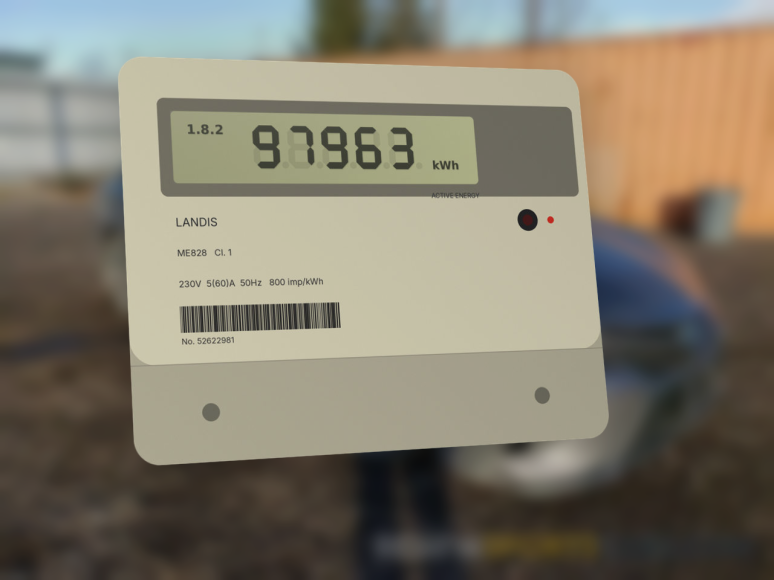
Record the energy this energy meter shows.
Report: 97963 kWh
